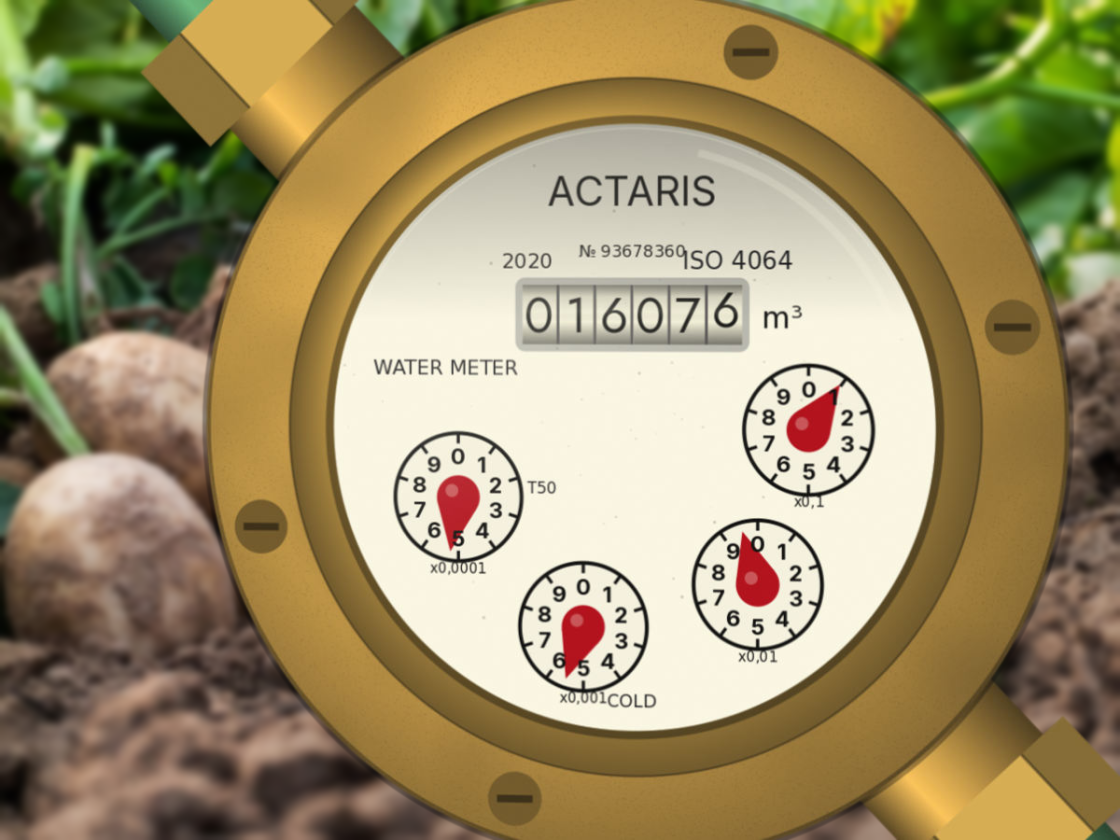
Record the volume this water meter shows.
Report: 16076.0955 m³
